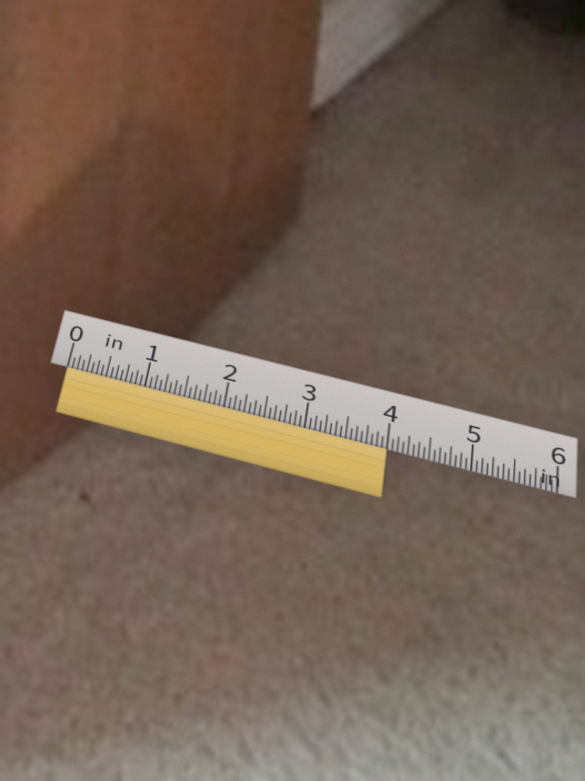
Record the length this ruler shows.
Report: 4 in
